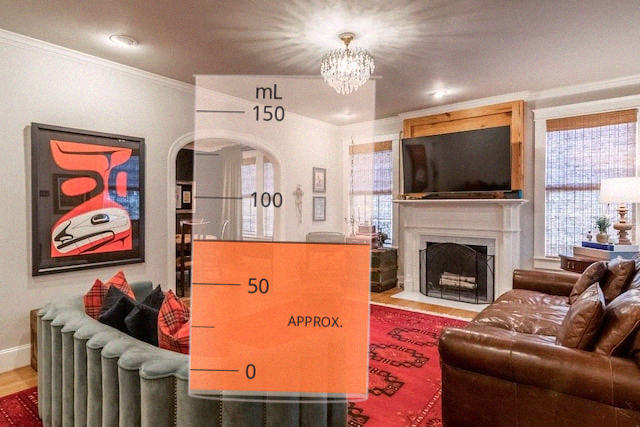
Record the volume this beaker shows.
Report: 75 mL
